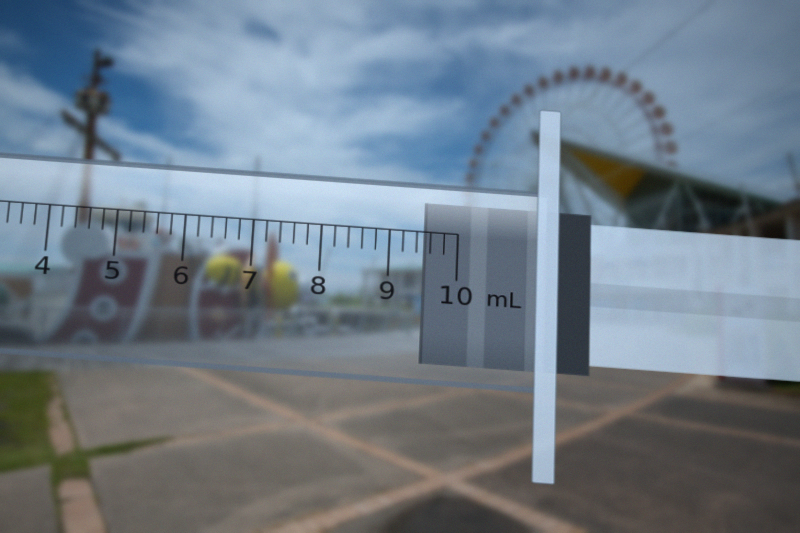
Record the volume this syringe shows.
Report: 9.5 mL
